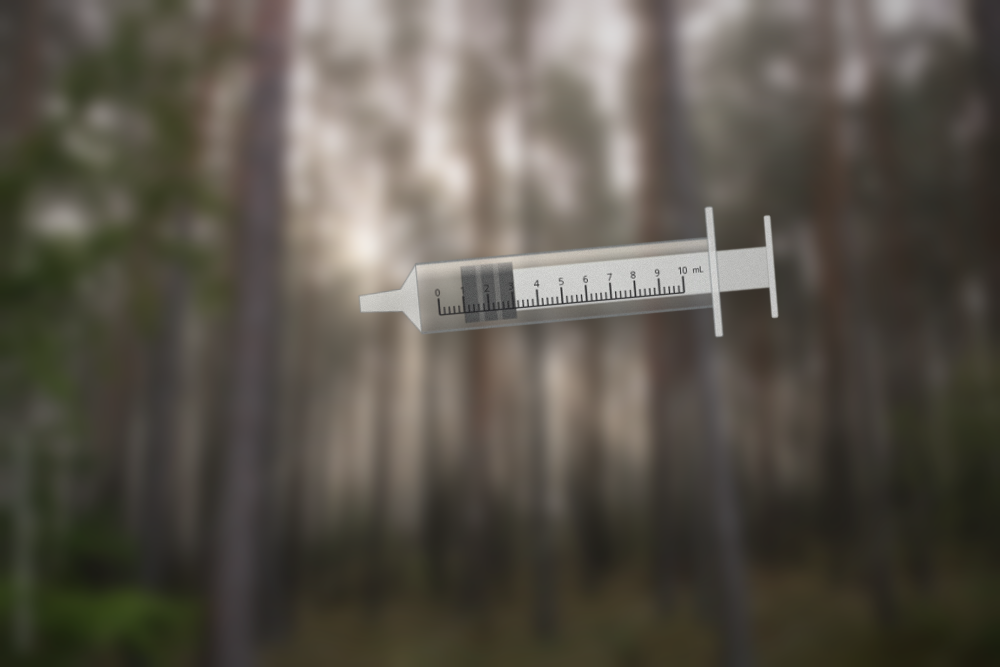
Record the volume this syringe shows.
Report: 1 mL
